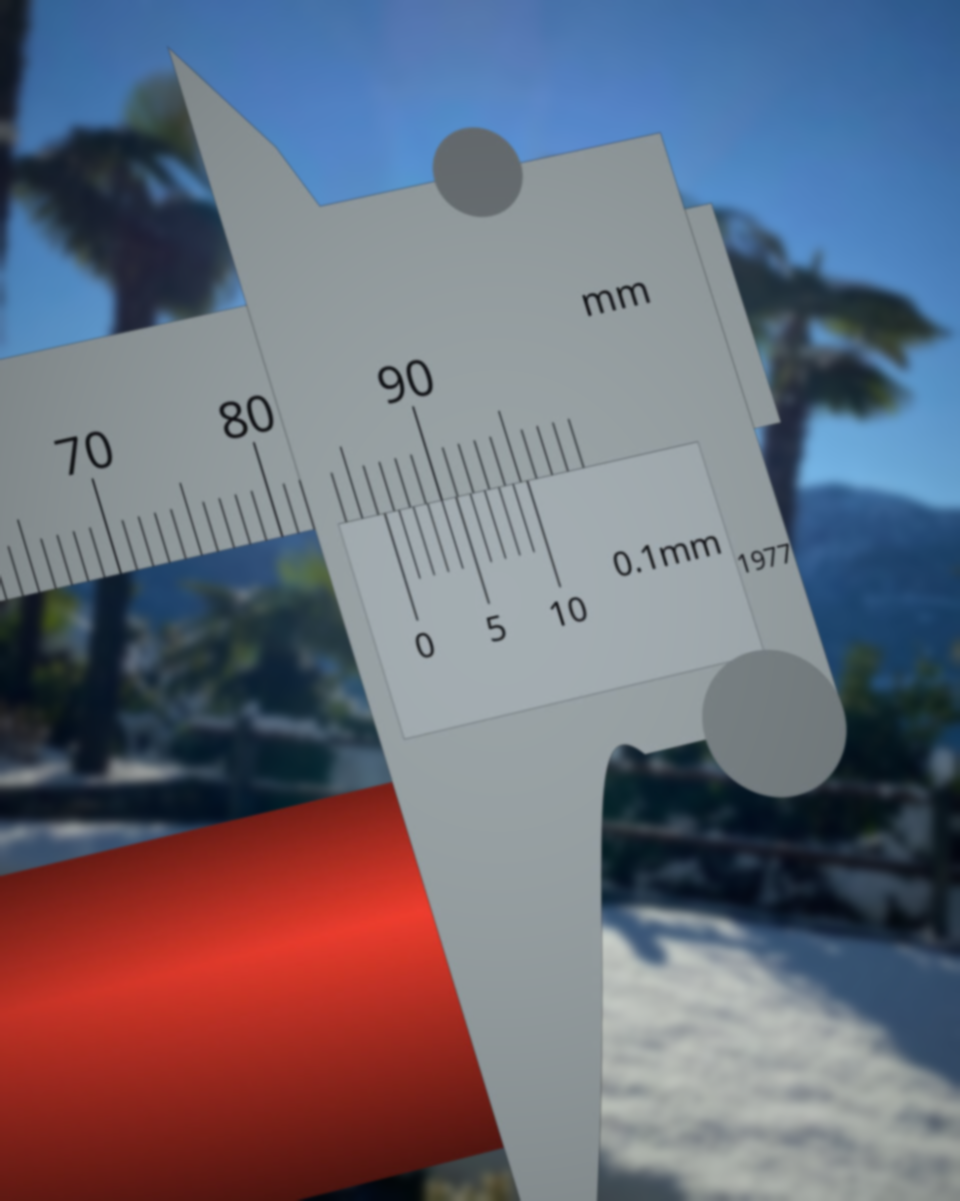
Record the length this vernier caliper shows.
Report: 86.4 mm
